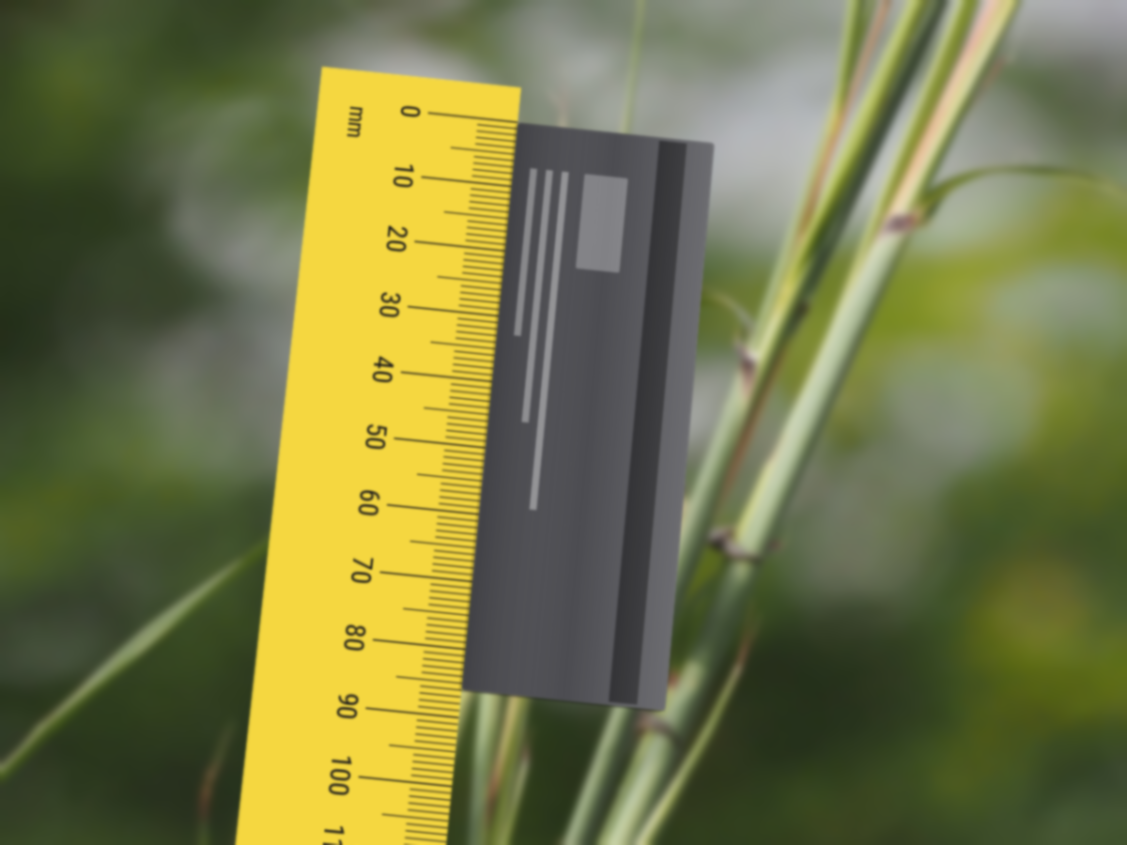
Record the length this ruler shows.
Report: 86 mm
